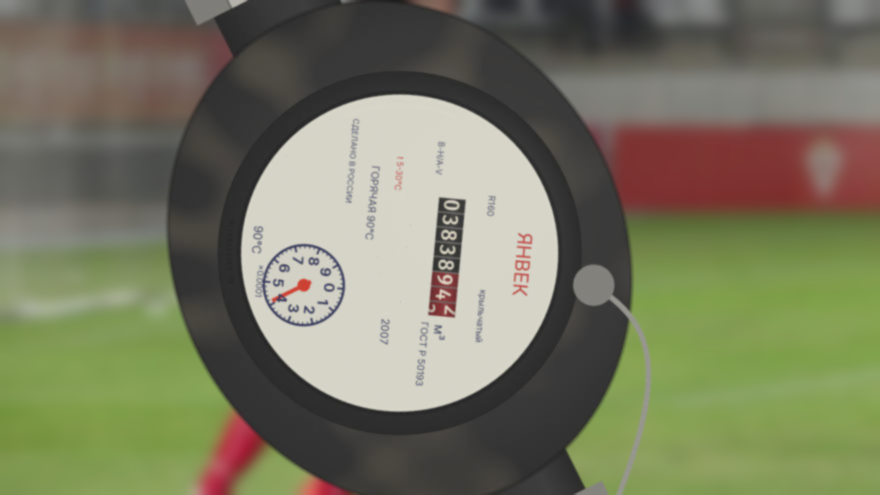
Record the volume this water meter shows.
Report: 3838.9424 m³
